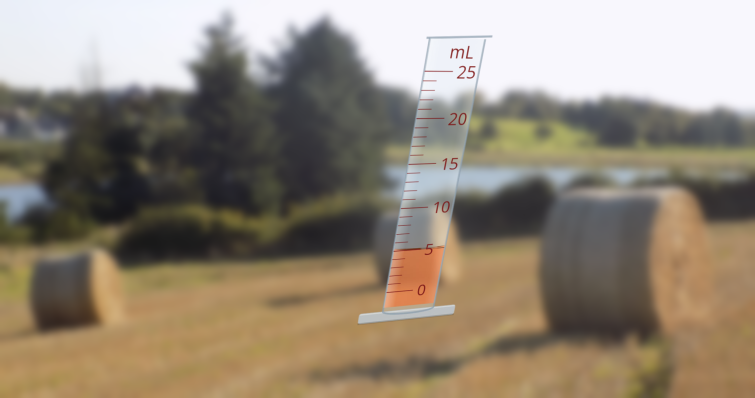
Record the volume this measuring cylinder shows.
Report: 5 mL
